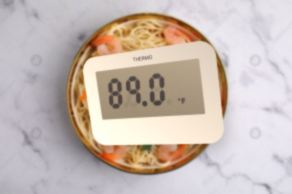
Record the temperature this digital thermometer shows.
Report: 89.0 °F
